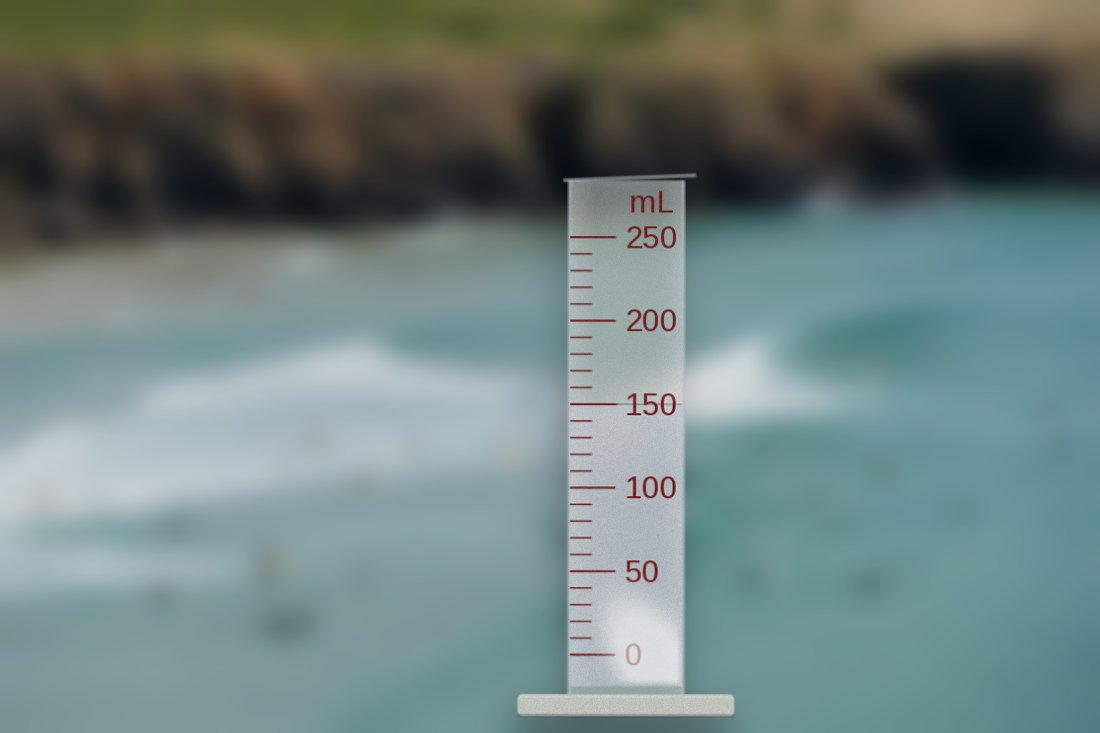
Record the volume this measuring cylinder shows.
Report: 150 mL
